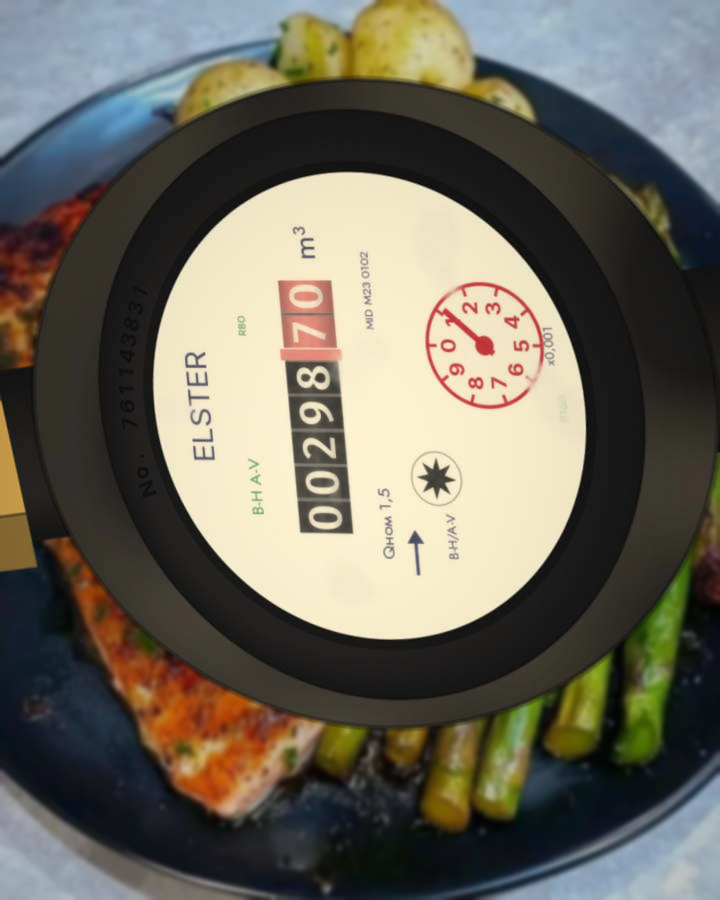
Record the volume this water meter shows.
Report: 298.701 m³
